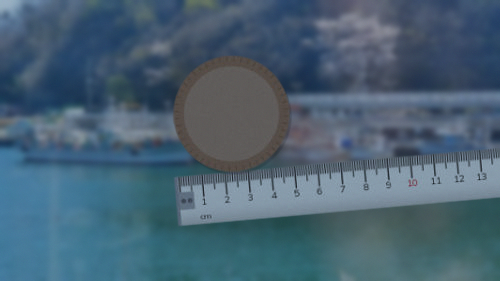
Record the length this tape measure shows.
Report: 5 cm
